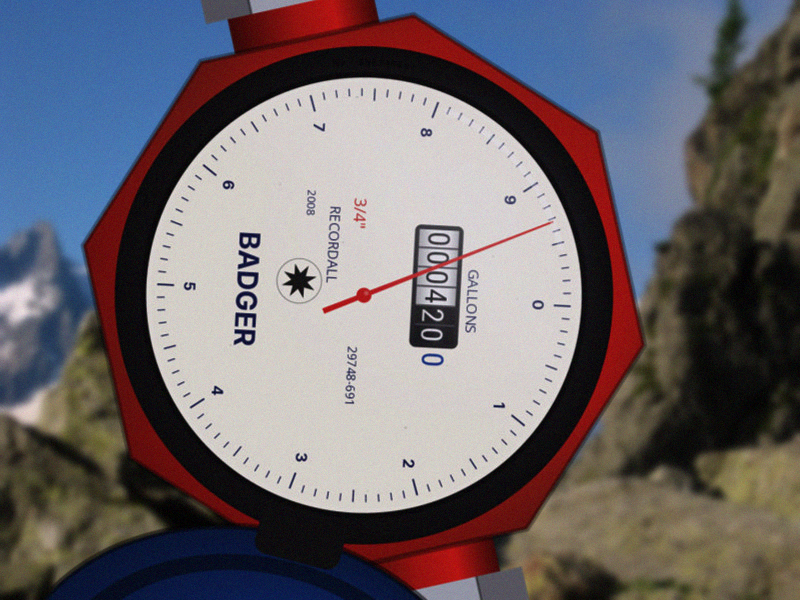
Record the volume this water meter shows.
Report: 4199.3 gal
